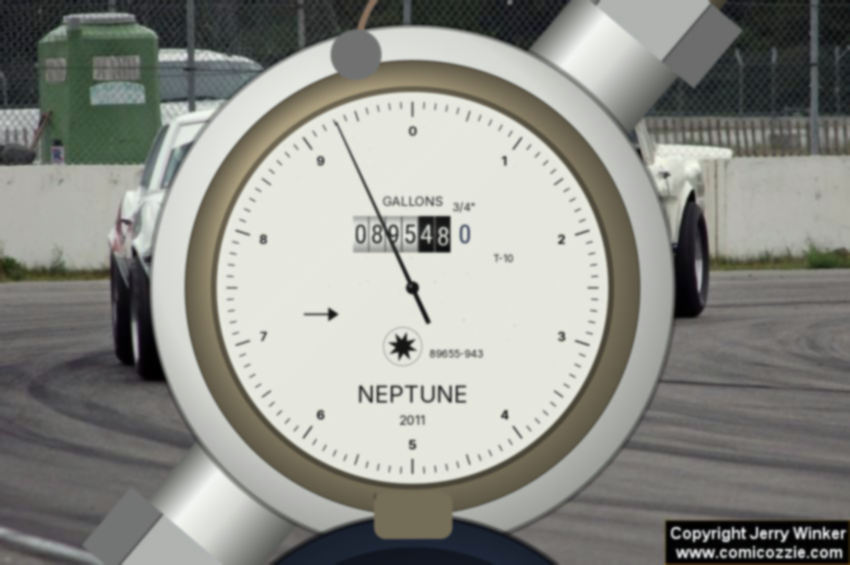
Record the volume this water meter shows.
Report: 895479.3 gal
